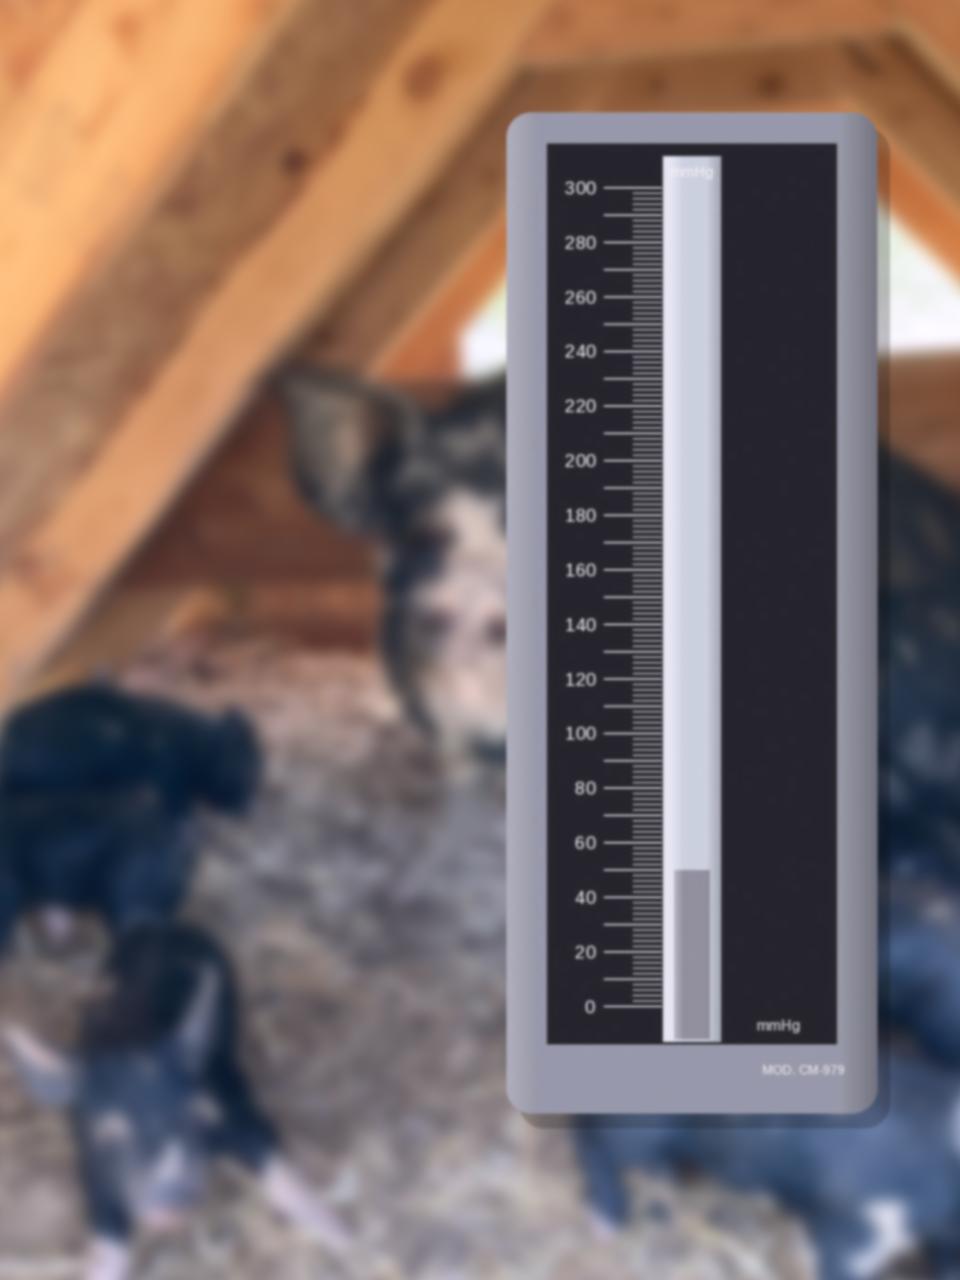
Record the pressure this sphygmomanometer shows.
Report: 50 mmHg
